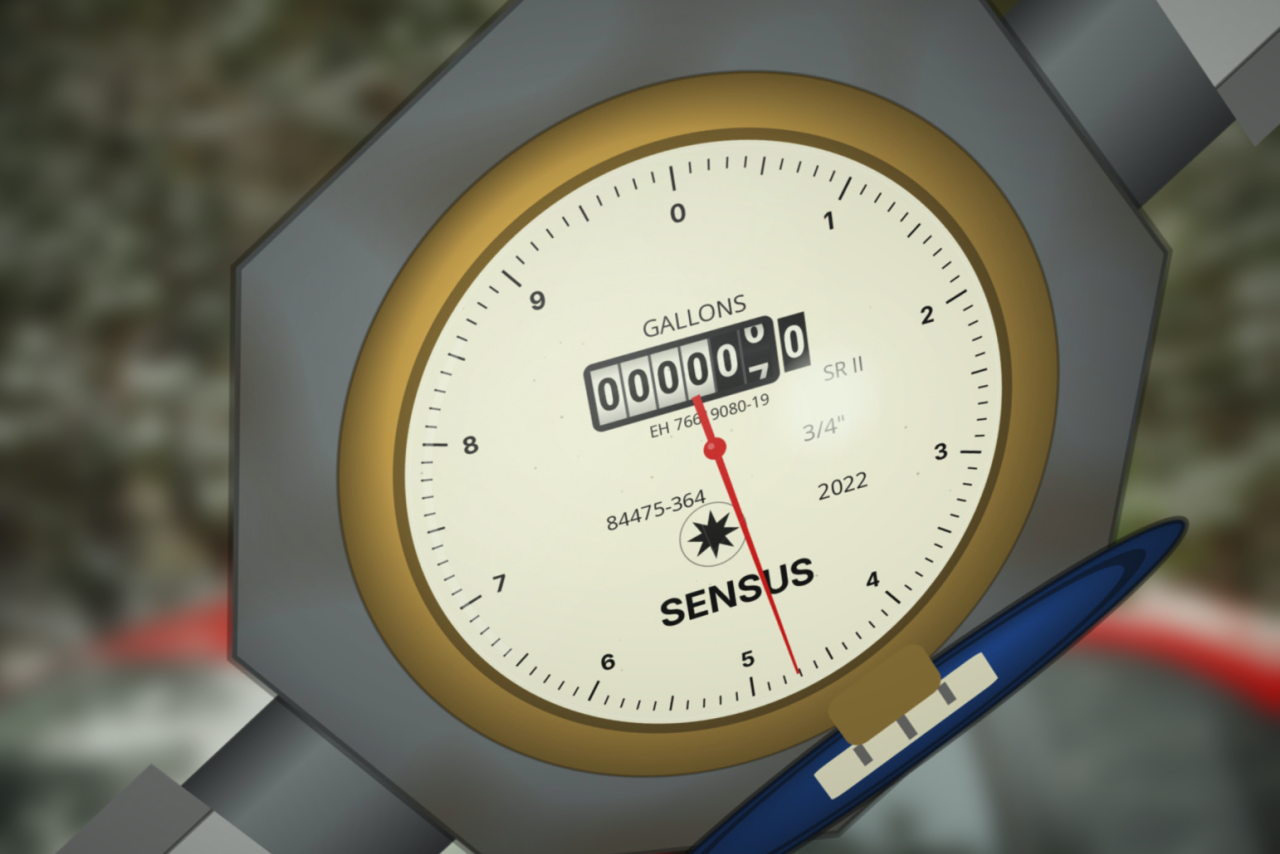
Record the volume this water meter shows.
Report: 64.7 gal
